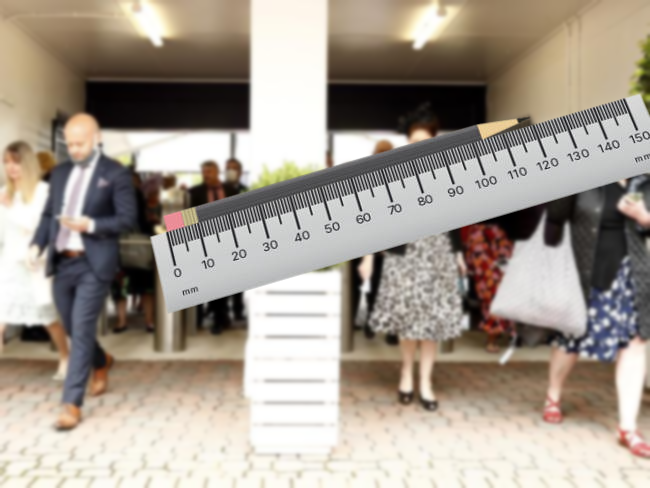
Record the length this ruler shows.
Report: 120 mm
